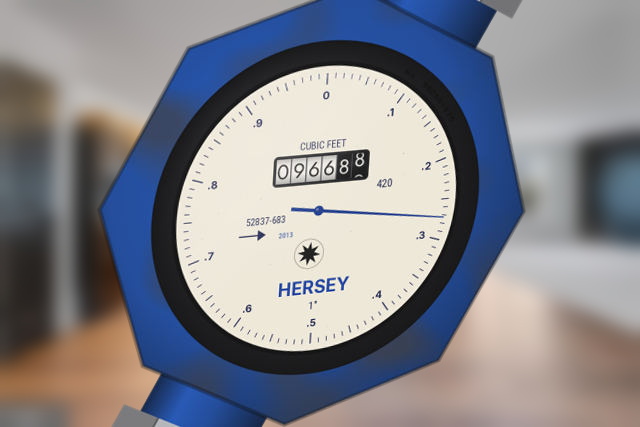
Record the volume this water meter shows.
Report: 96688.27 ft³
